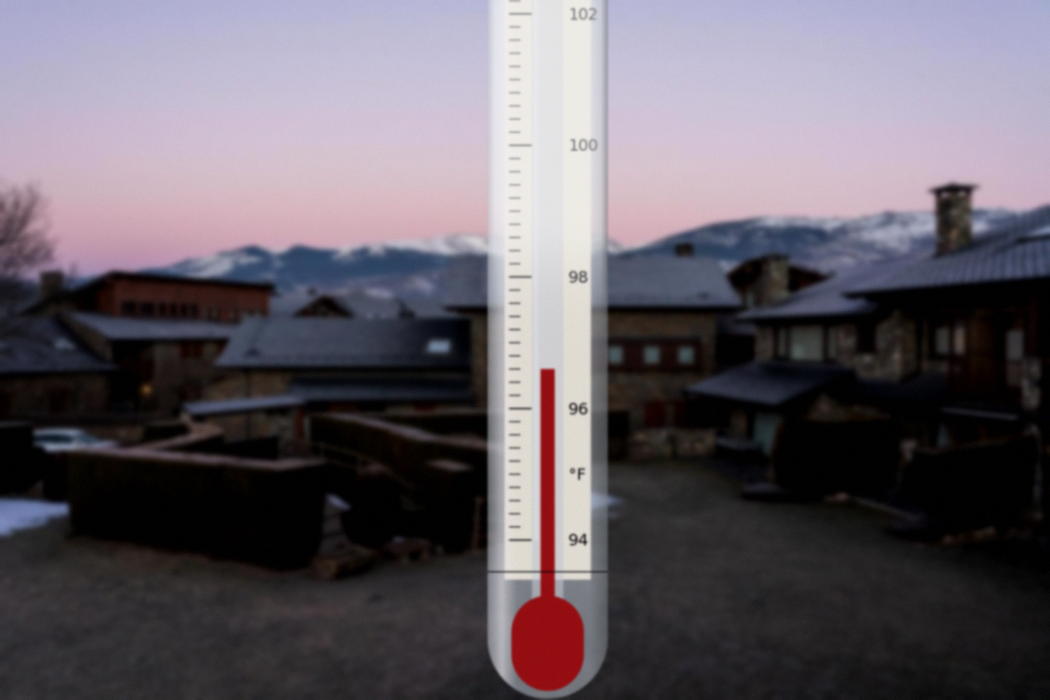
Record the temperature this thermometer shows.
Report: 96.6 °F
